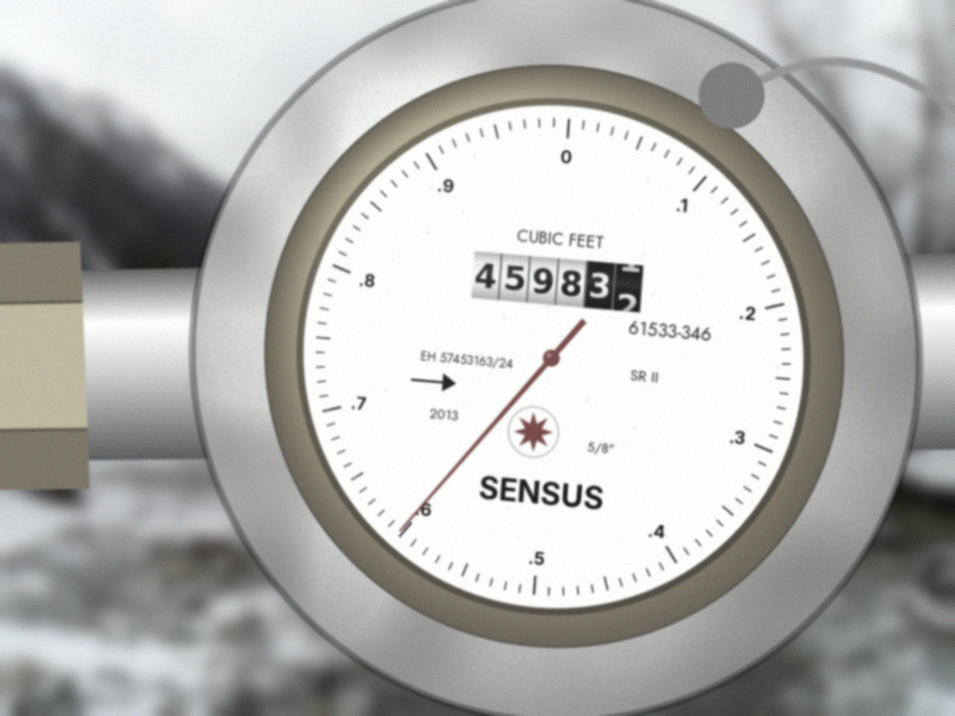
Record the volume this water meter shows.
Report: 459831.60 ft³
